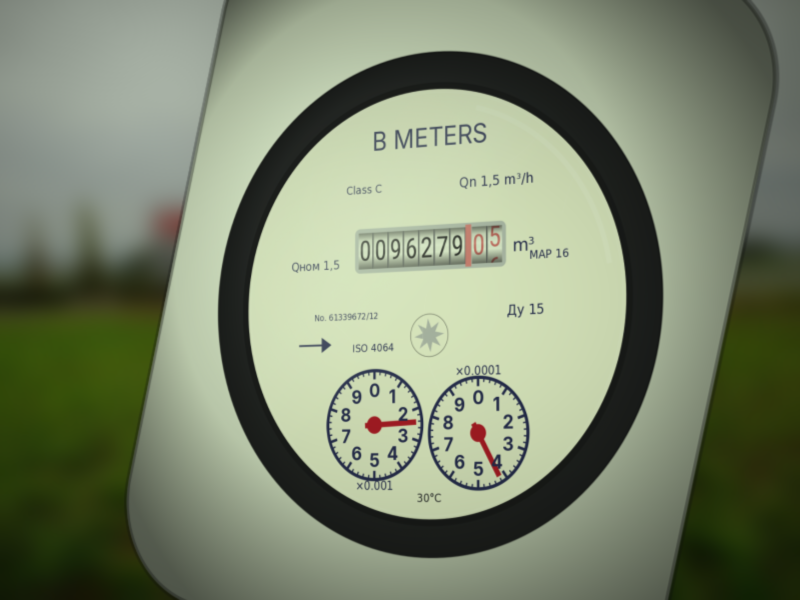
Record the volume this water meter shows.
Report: 96279.0524 m³
